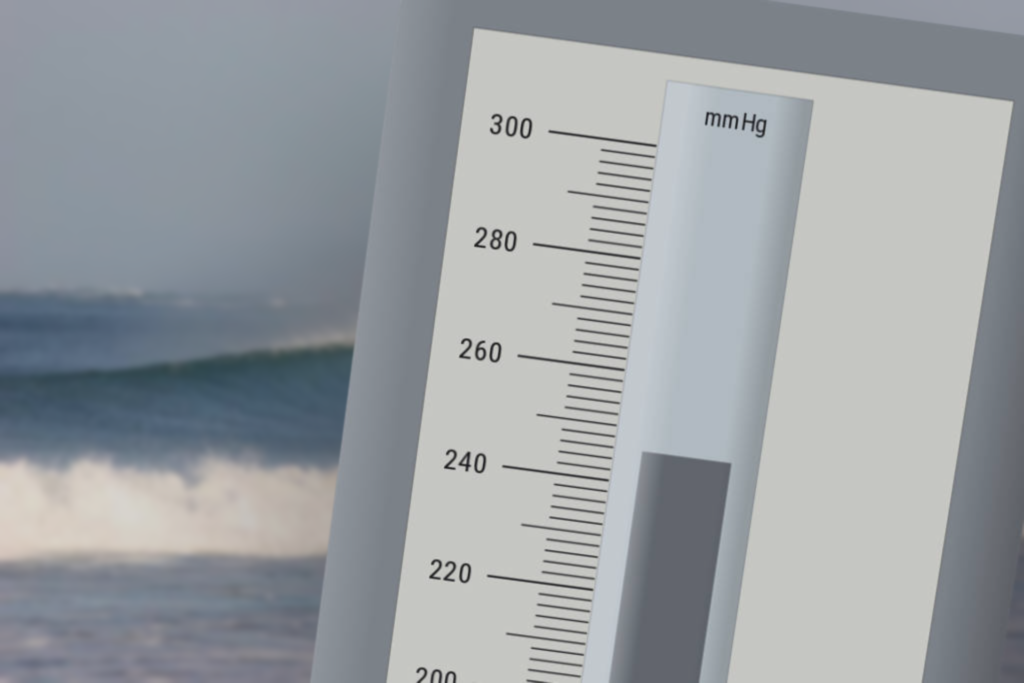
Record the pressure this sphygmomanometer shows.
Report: 246 mmHg
